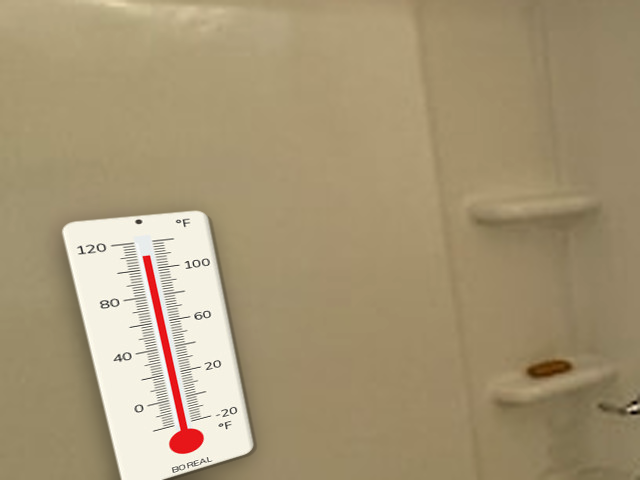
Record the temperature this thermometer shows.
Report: 110 °F
